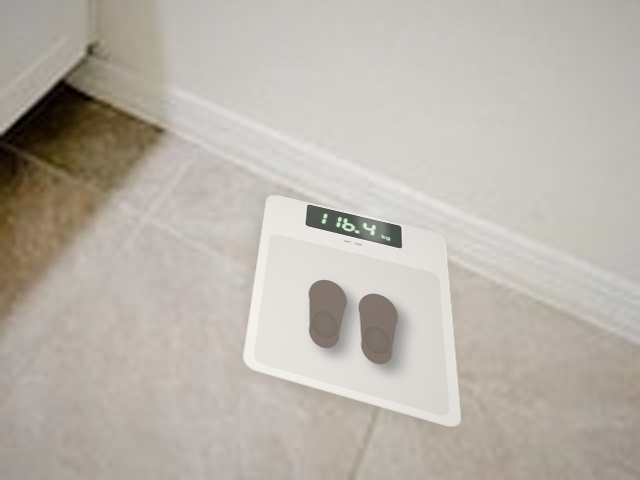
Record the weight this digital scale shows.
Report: 116.4 kg
